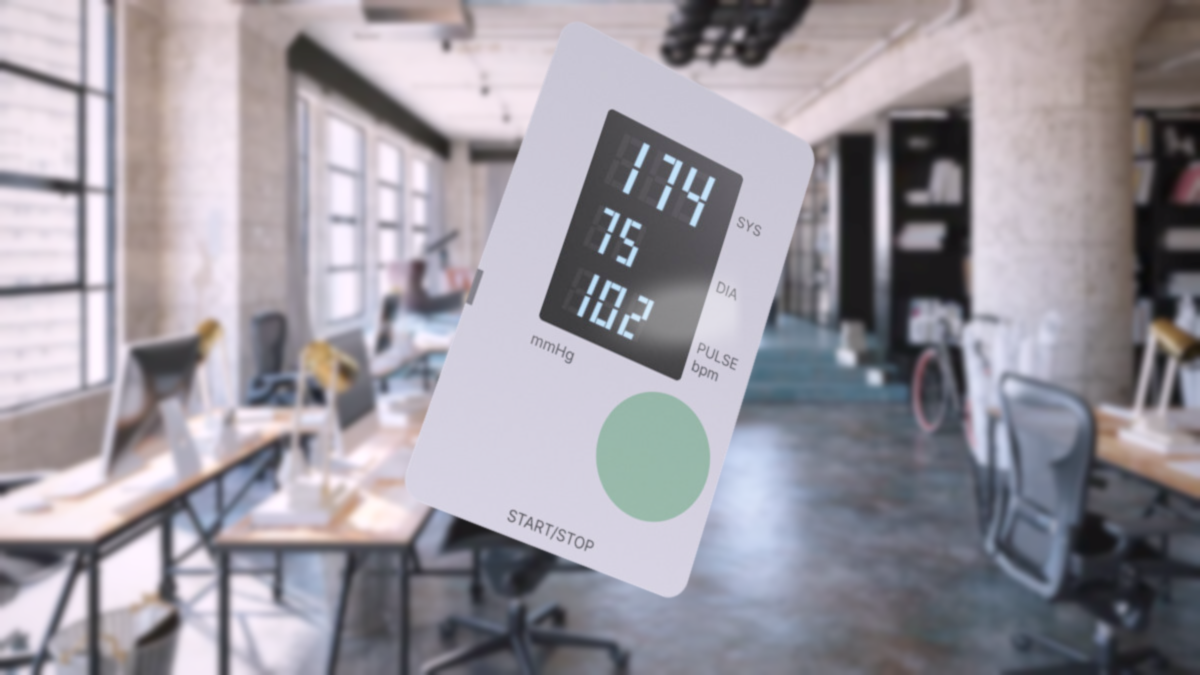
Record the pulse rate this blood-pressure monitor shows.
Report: 102 bpm
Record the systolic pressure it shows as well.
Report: 174 mmHg
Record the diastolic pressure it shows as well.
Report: 75 mmHg
